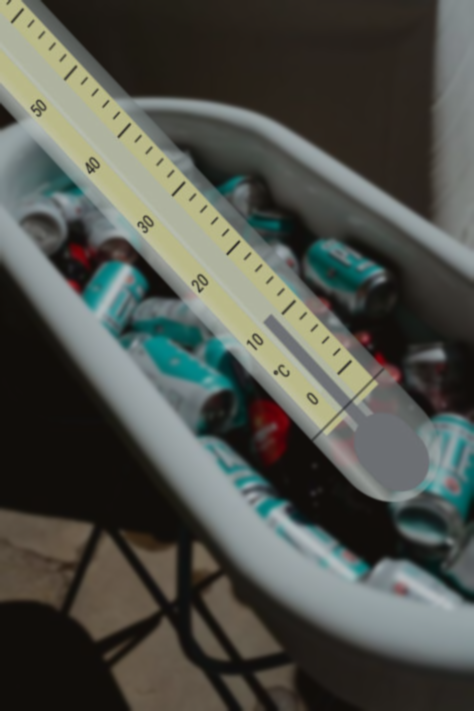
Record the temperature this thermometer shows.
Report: 11 °C
